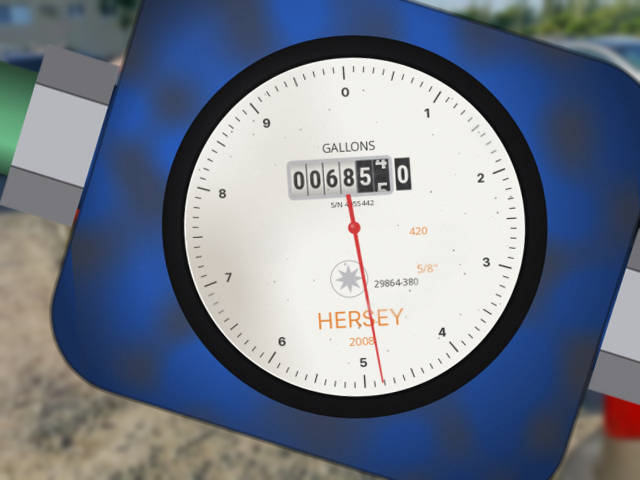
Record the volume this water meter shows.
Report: 68544.8 gal
